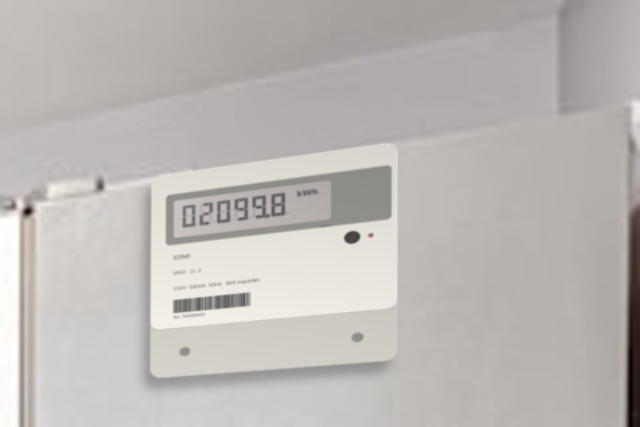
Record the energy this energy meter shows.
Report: 2099.8 kWh
